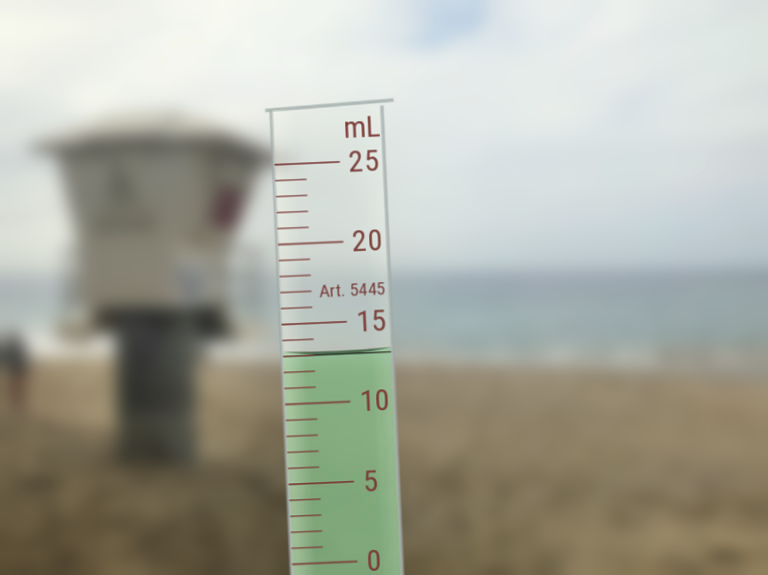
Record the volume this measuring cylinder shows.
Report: 13 mL
